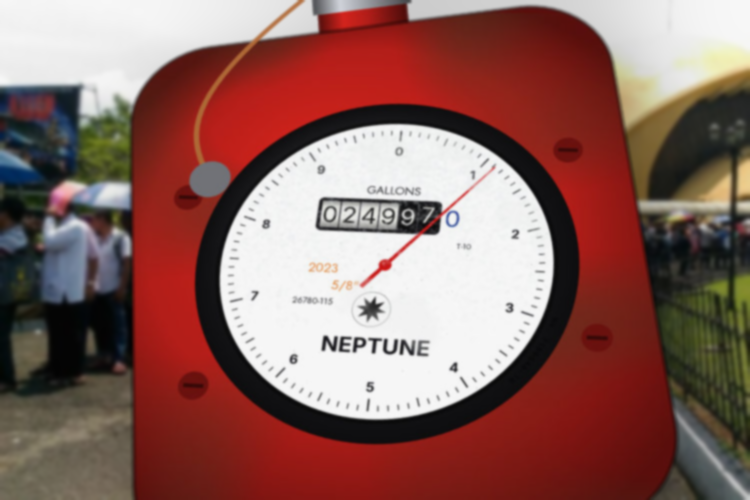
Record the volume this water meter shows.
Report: 249971.1 gal
